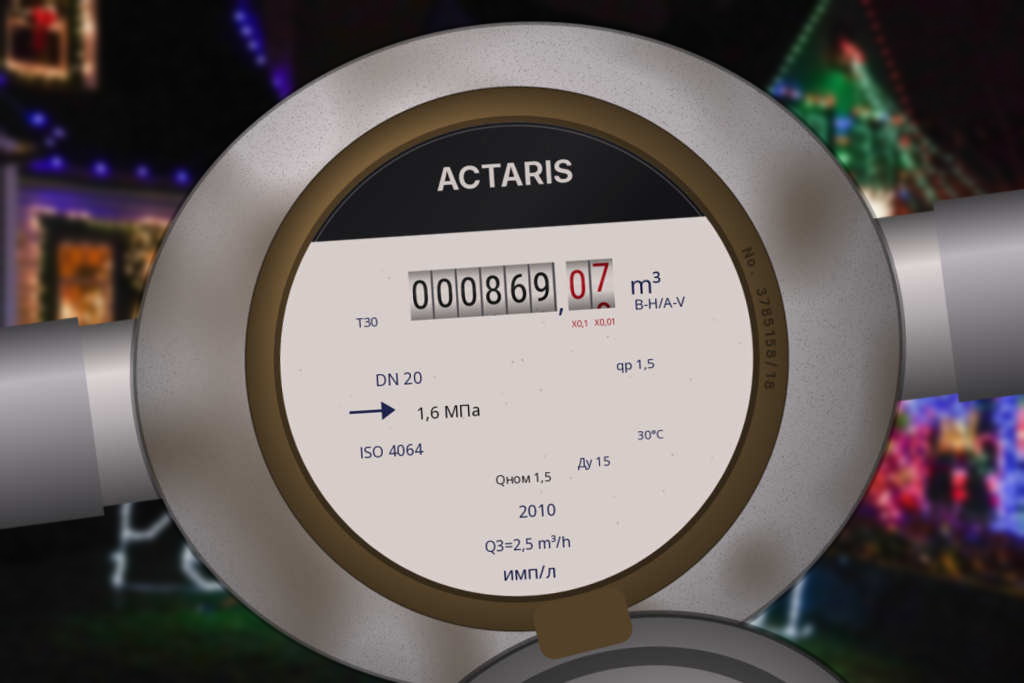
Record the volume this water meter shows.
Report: 869.07 m³
